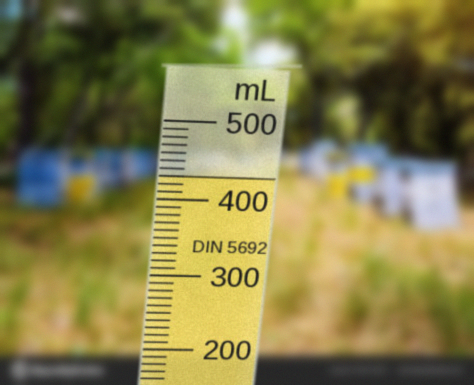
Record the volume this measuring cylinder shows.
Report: 430 mL
